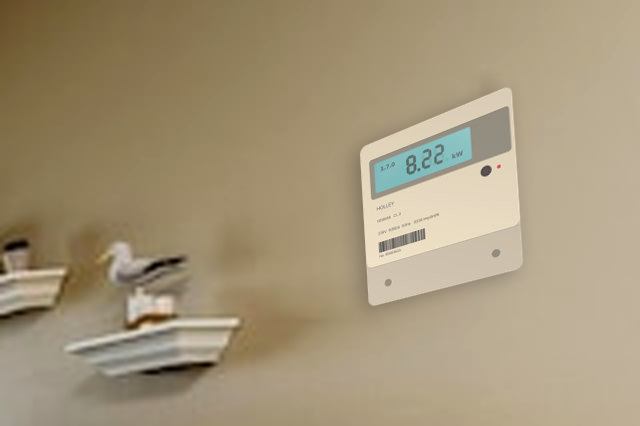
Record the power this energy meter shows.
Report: 8.22 kW
